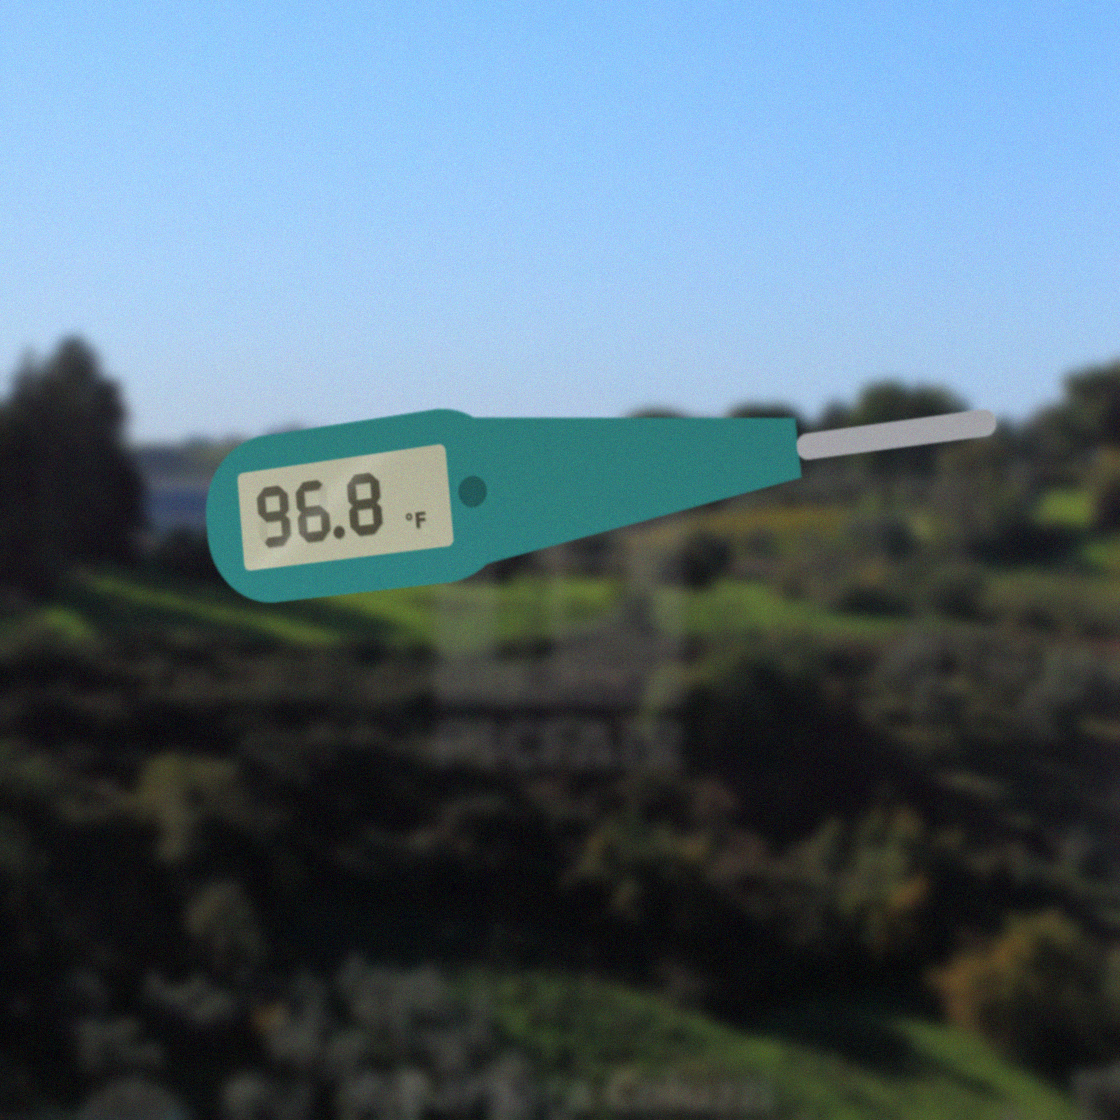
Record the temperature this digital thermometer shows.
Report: 96.8 °F
